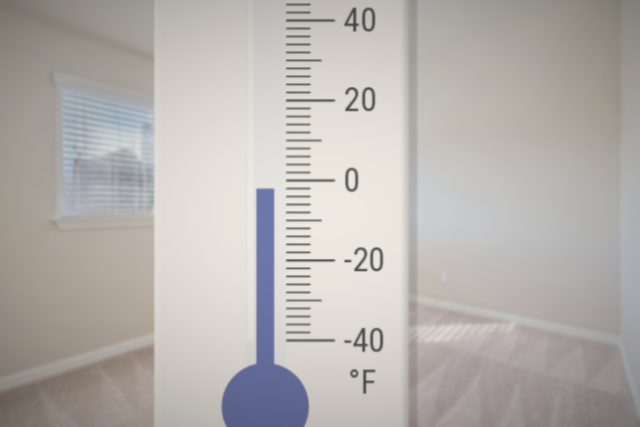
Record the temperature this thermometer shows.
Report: -2 °F
